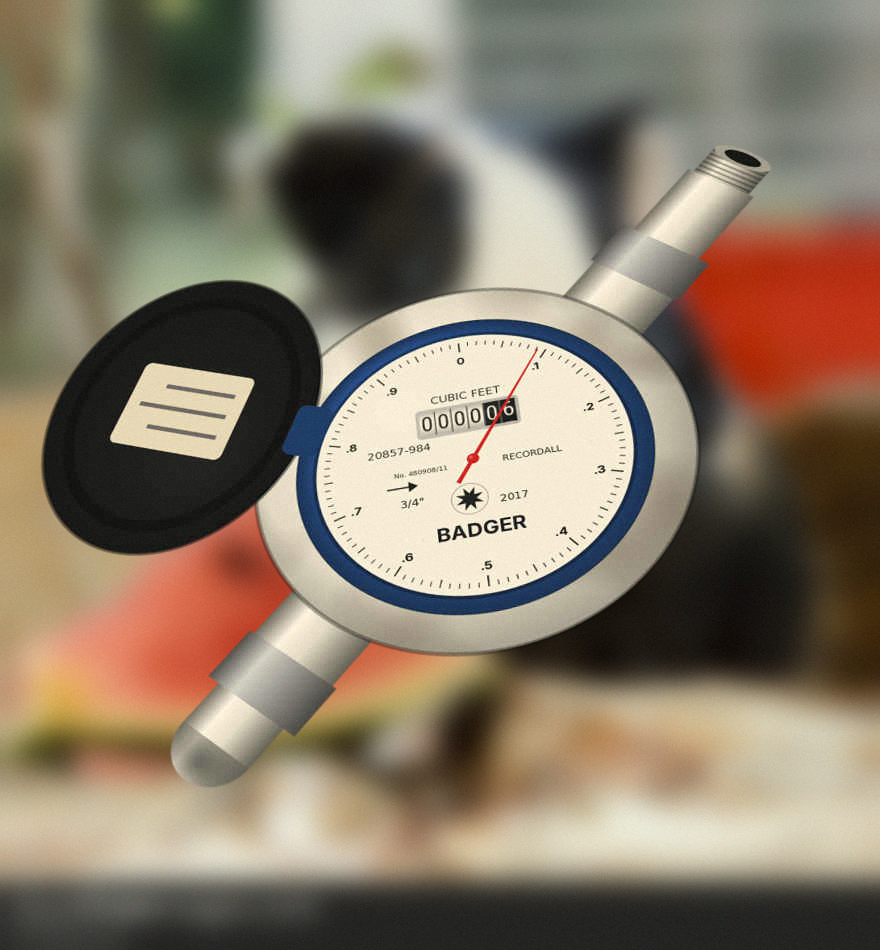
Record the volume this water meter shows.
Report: 6.09 ft³
